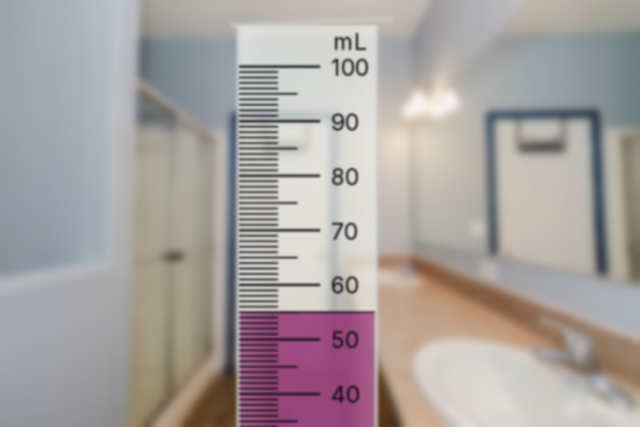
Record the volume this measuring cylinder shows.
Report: 55 mL
